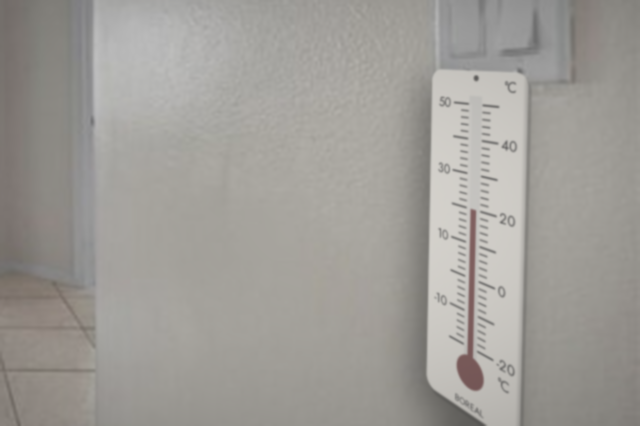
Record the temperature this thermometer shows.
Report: 20 °C
